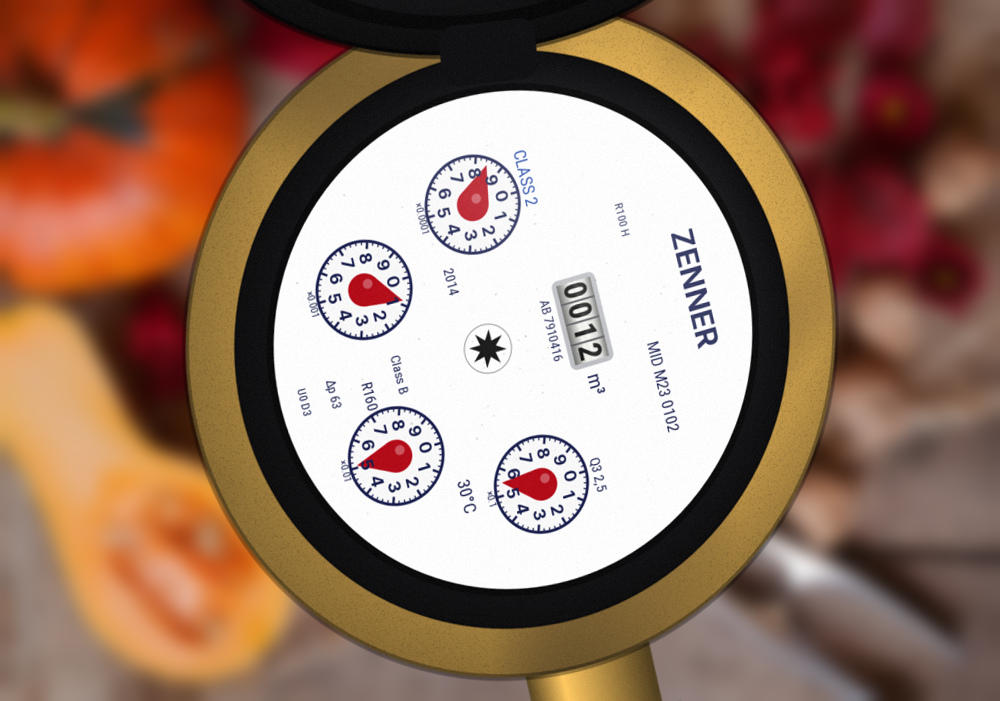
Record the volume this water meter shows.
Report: 12.5508 m³
